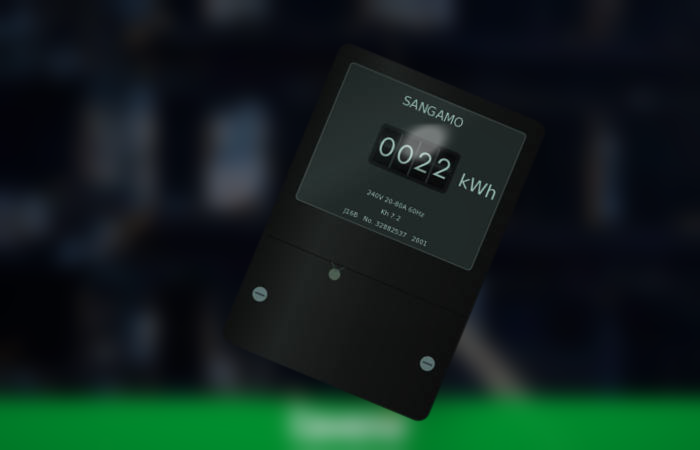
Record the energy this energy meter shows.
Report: 22 kWh
